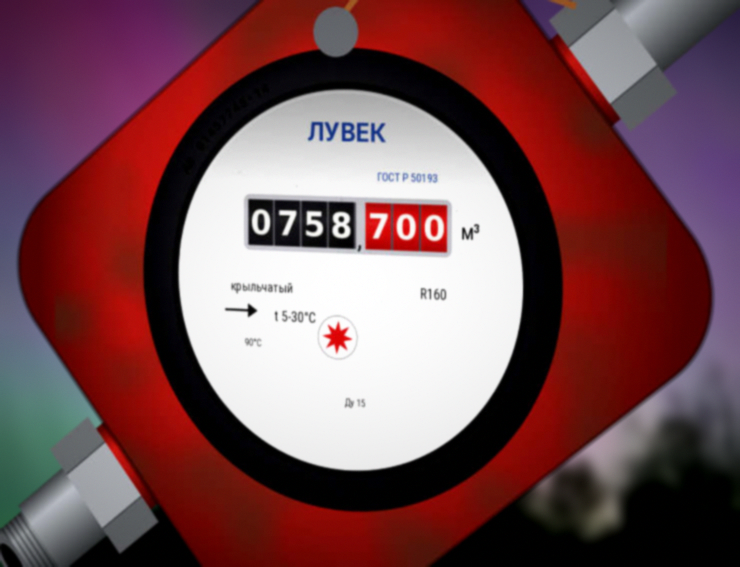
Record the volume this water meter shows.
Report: 758.700 m³
